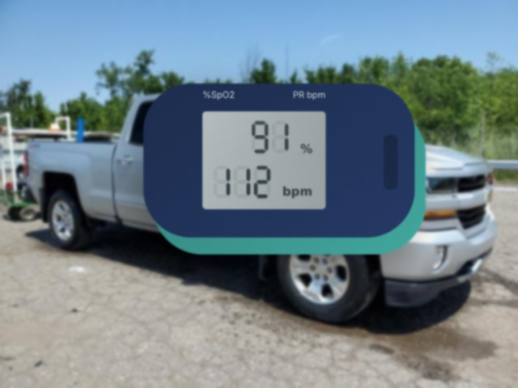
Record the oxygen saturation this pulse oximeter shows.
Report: 91 %
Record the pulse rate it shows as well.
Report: 112 bpm
